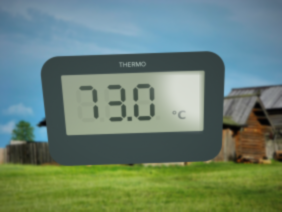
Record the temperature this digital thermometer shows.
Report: 73.0 °C
